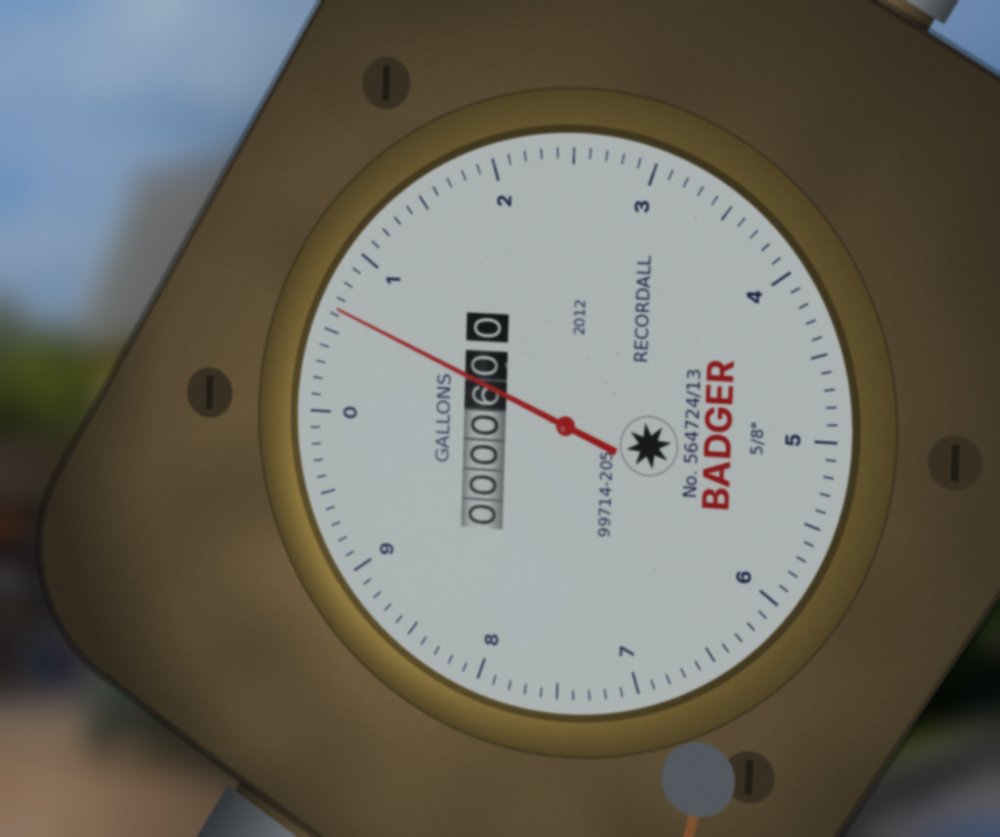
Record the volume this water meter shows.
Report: 600.6 gal
